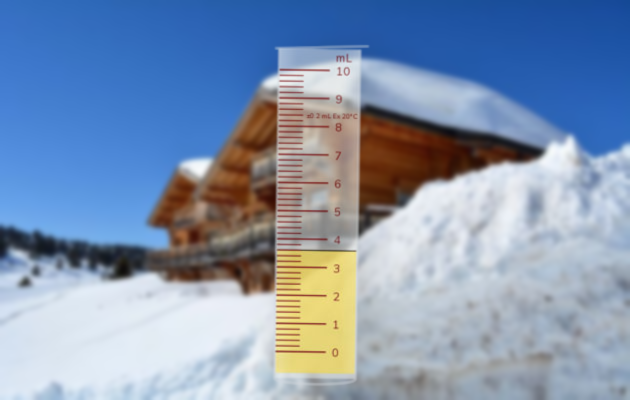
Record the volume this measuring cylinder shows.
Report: 3.6 mL
